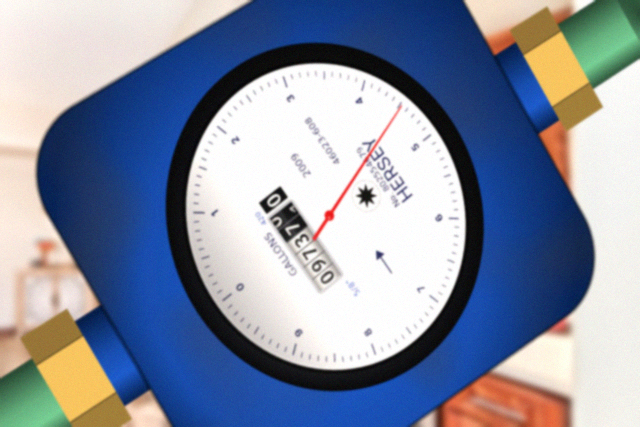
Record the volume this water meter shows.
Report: 973704.5 gal
